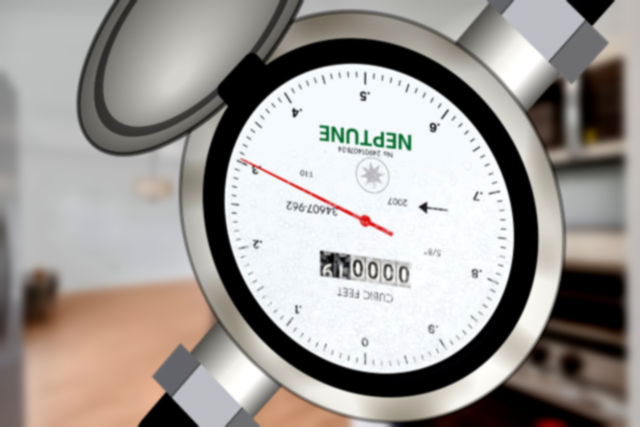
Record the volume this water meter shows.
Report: 19.30 ft³
